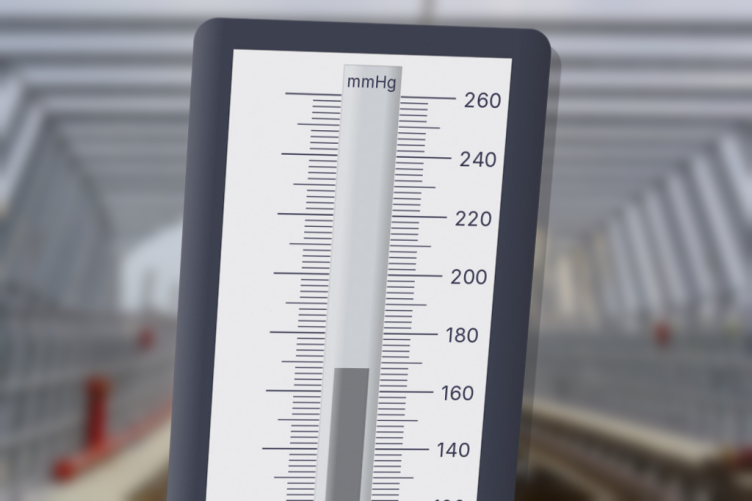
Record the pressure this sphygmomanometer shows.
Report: 168 mmHg
